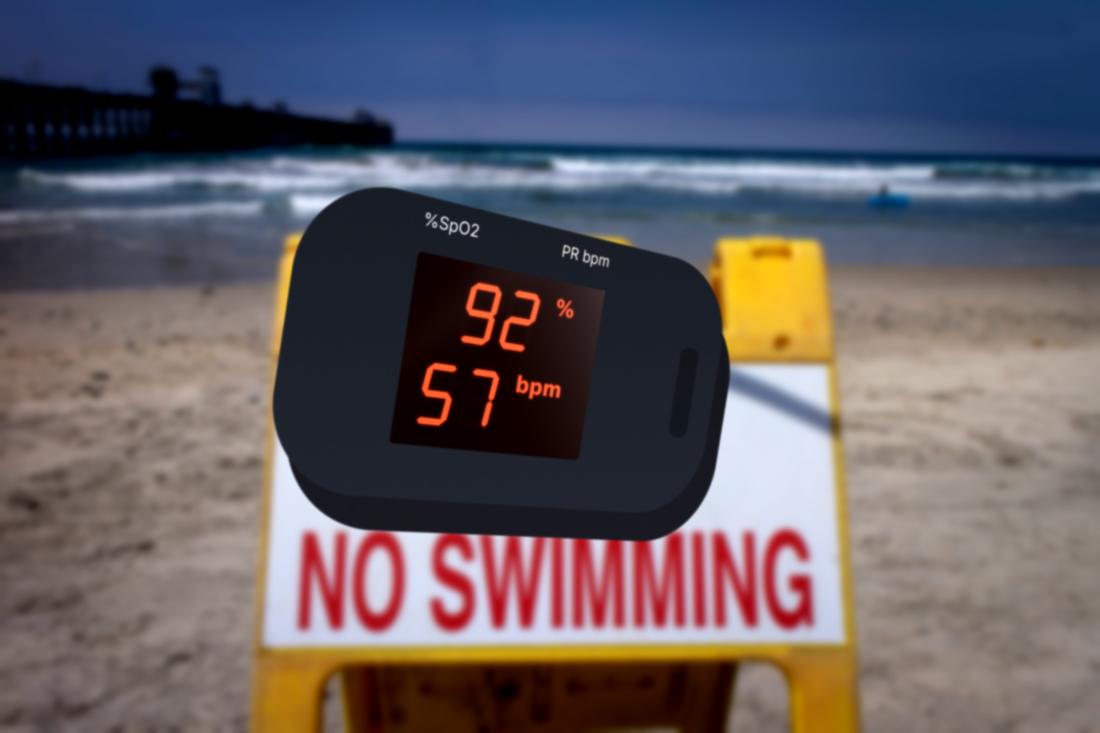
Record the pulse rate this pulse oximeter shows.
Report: 57 bpm
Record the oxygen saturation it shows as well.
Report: 92 %
